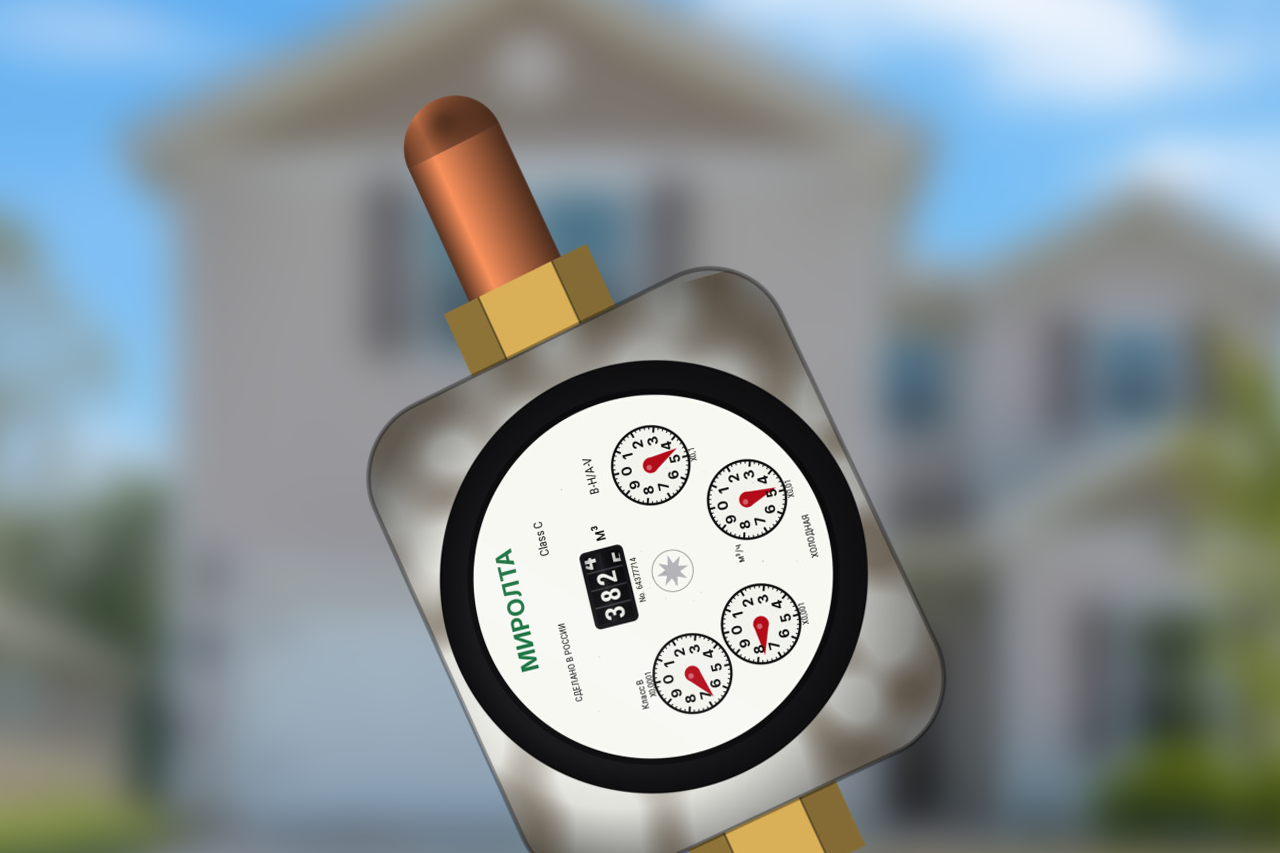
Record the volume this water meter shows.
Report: 3824.4476 m³
